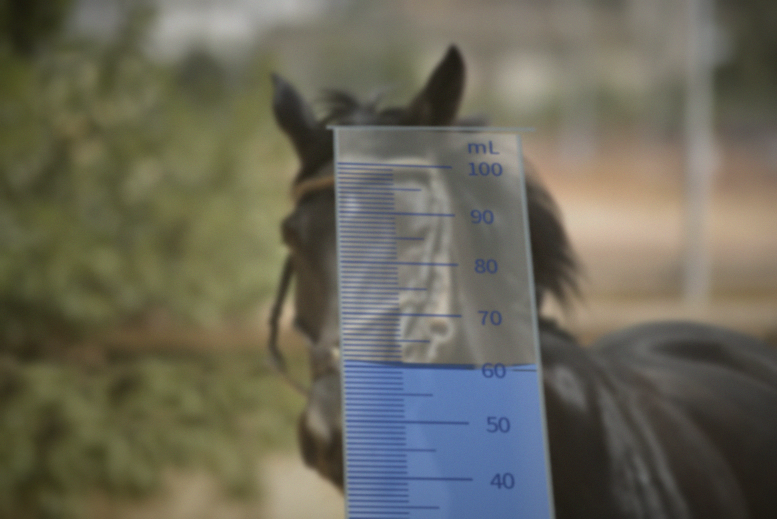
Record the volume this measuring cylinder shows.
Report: 60 mL
